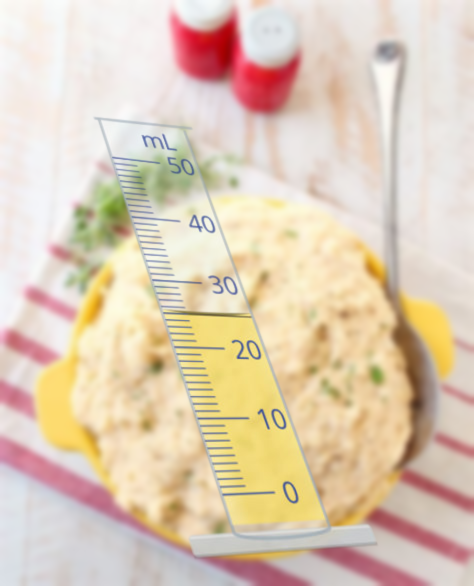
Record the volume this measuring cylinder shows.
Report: 25 mL
